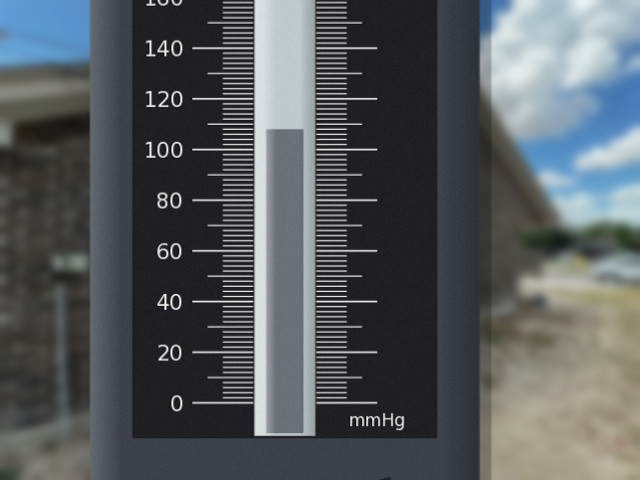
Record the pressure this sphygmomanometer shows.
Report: 108 mmHg
